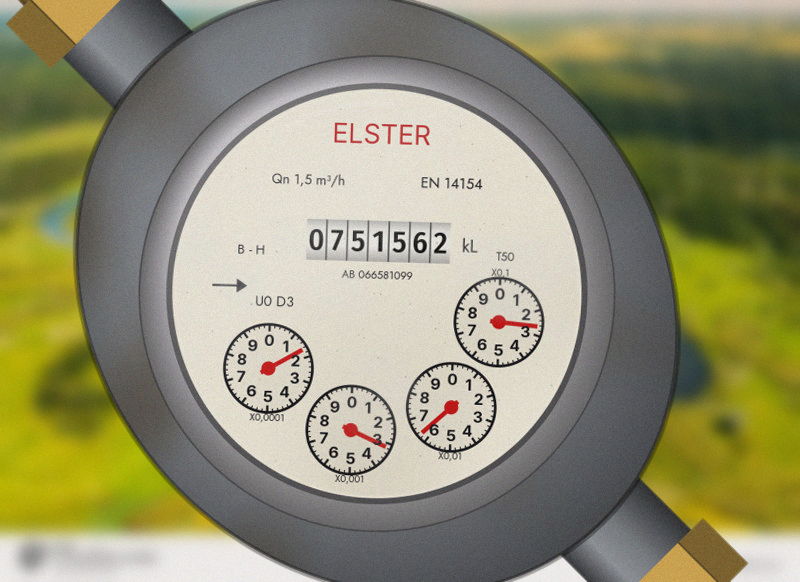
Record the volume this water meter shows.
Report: 751562.2631 kL
